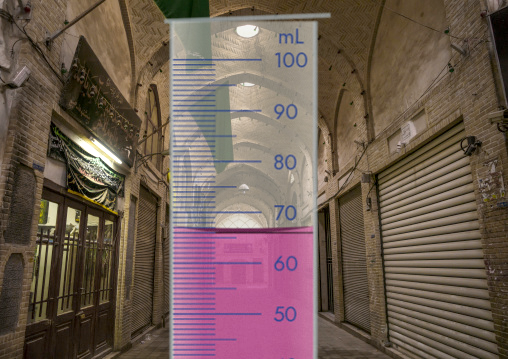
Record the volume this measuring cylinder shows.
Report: 66 mL
